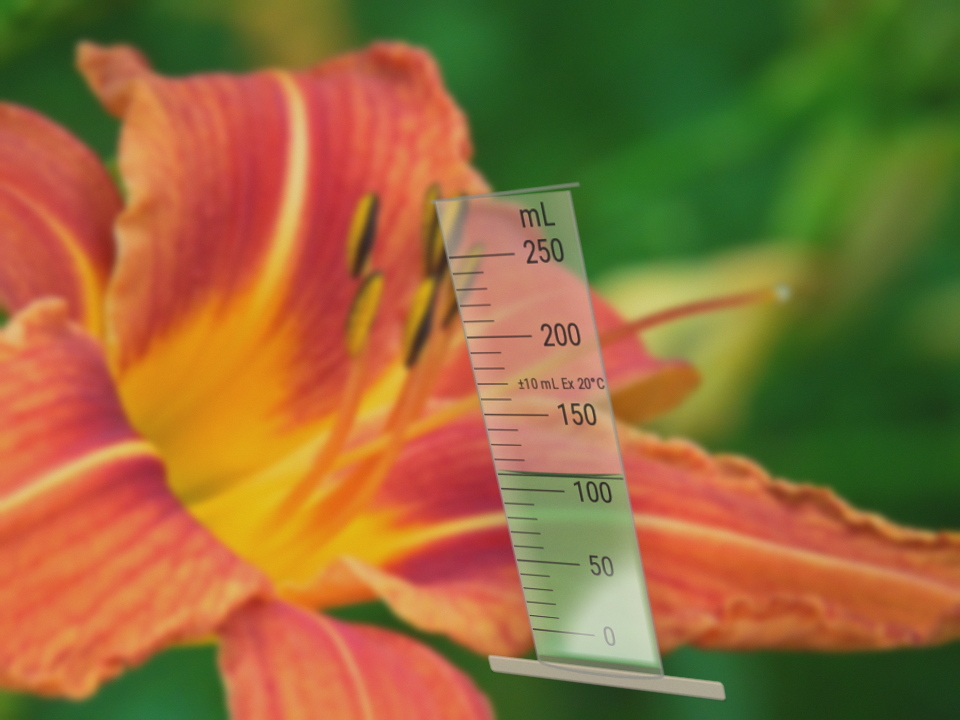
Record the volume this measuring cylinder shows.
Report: 110 mL
